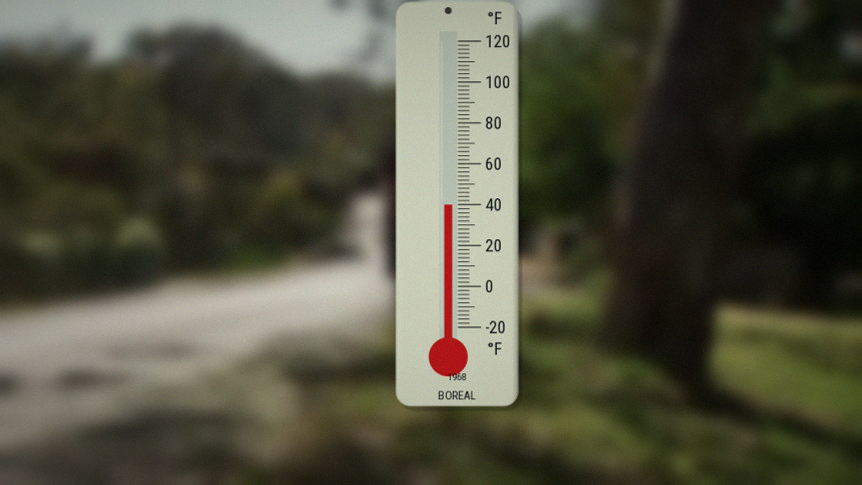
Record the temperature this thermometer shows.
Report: 40 °F
